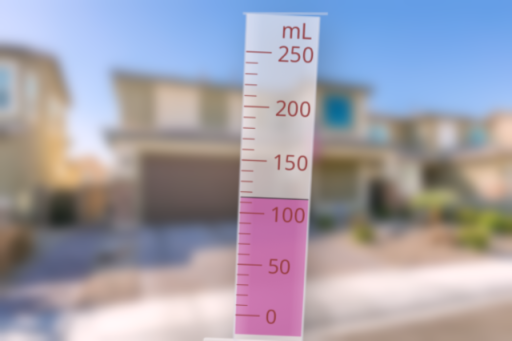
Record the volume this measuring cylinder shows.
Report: 115 mL
